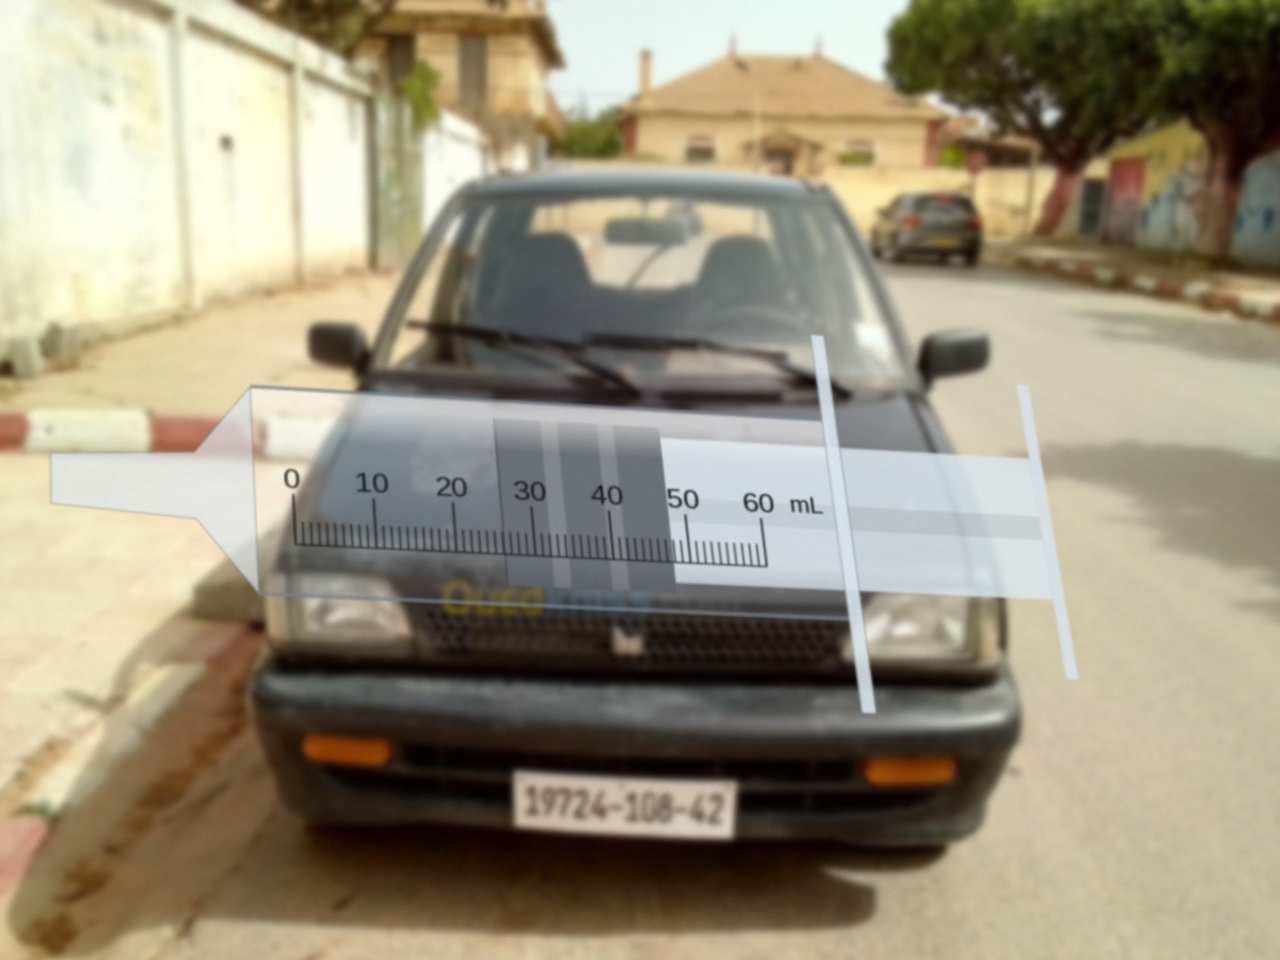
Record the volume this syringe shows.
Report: 26 mL
